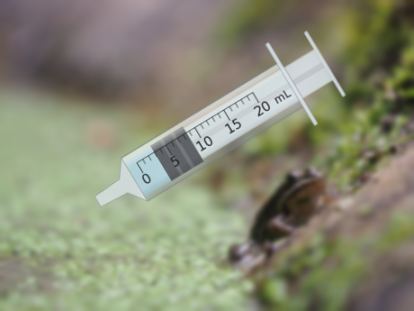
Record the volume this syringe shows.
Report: 3 mL
